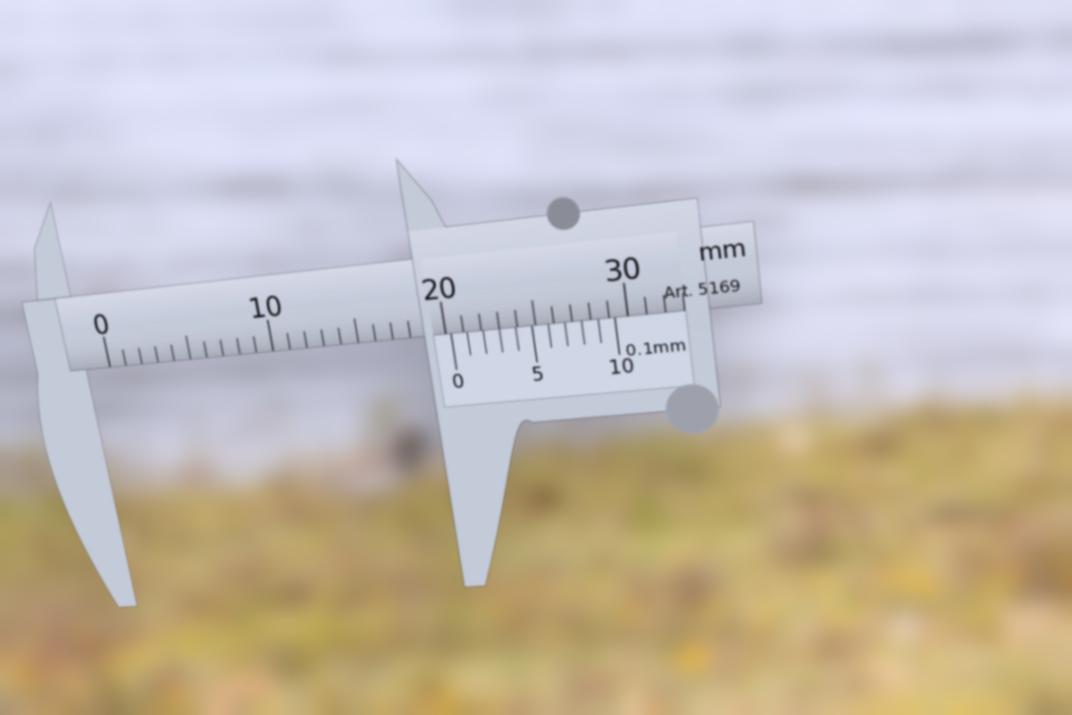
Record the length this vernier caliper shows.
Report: 20.3 mm
